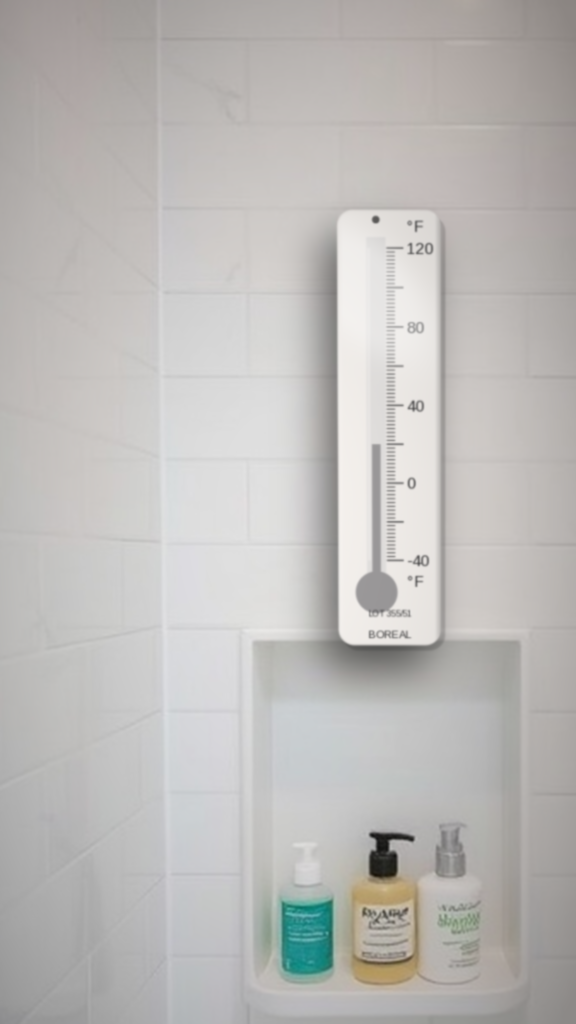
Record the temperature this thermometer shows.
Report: 20 °F
